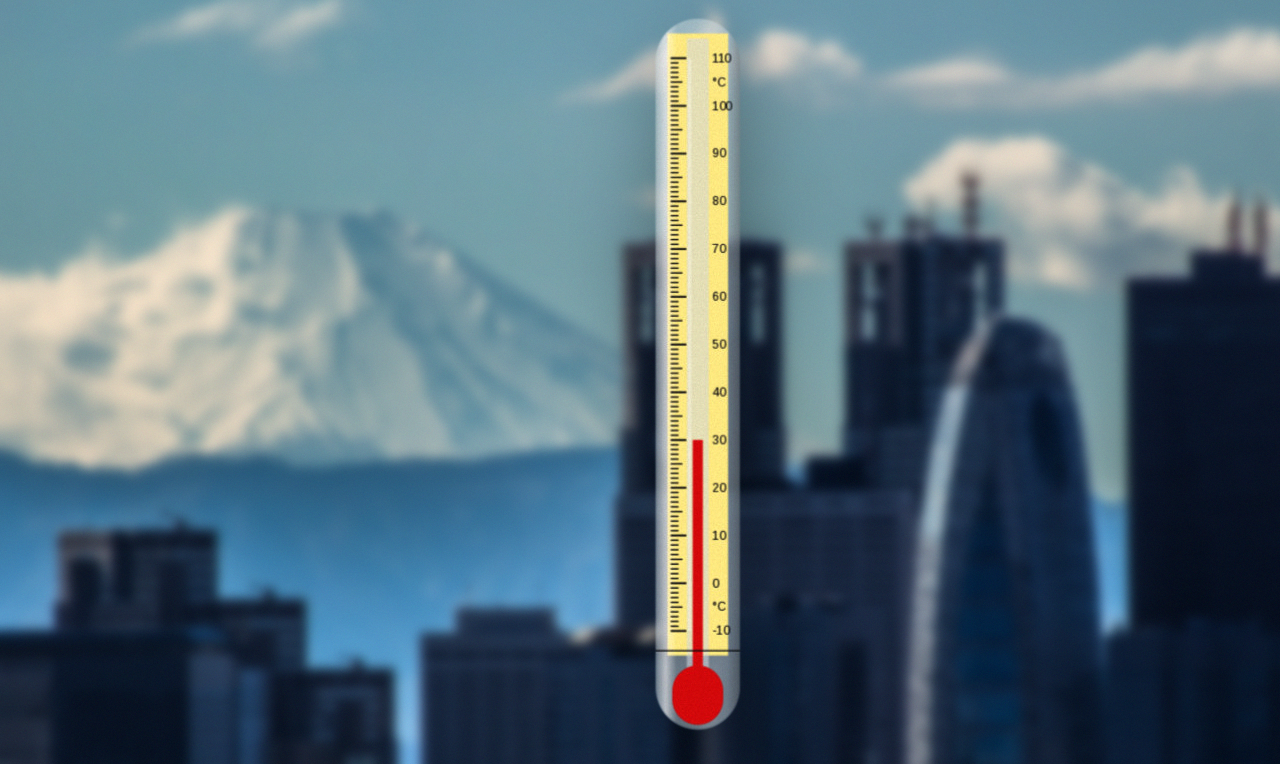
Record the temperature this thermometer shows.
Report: 30 °C
